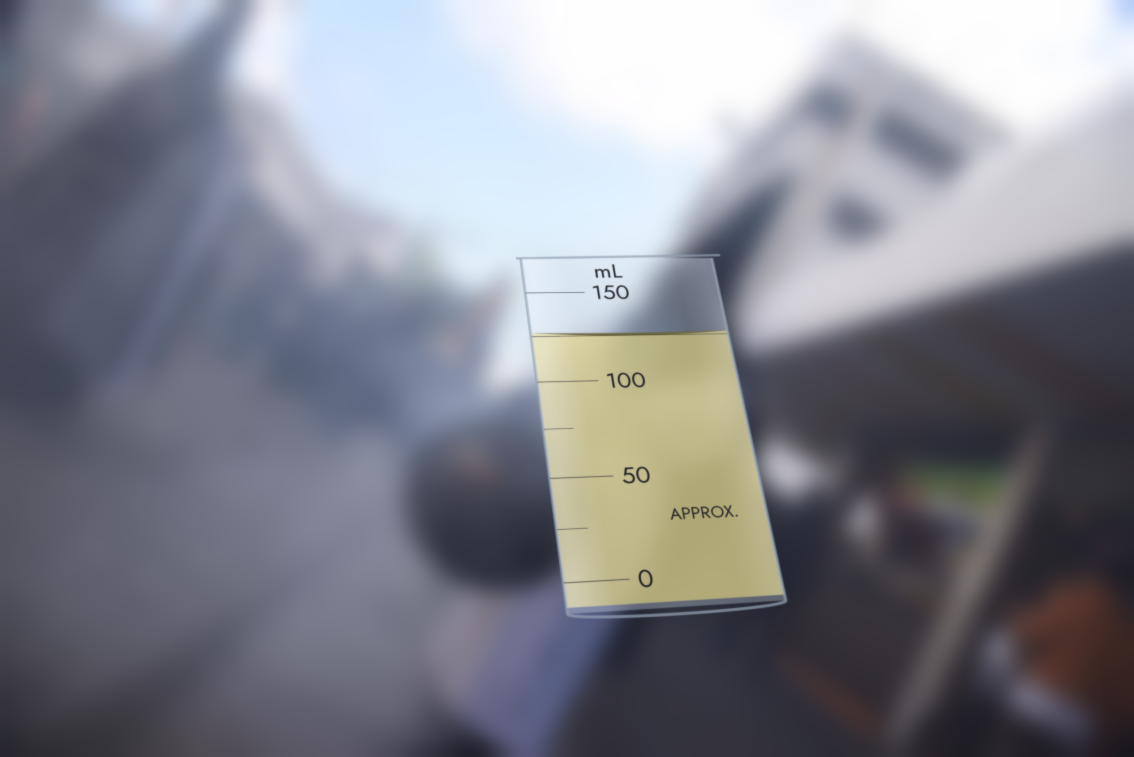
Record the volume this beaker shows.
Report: 125 mL
